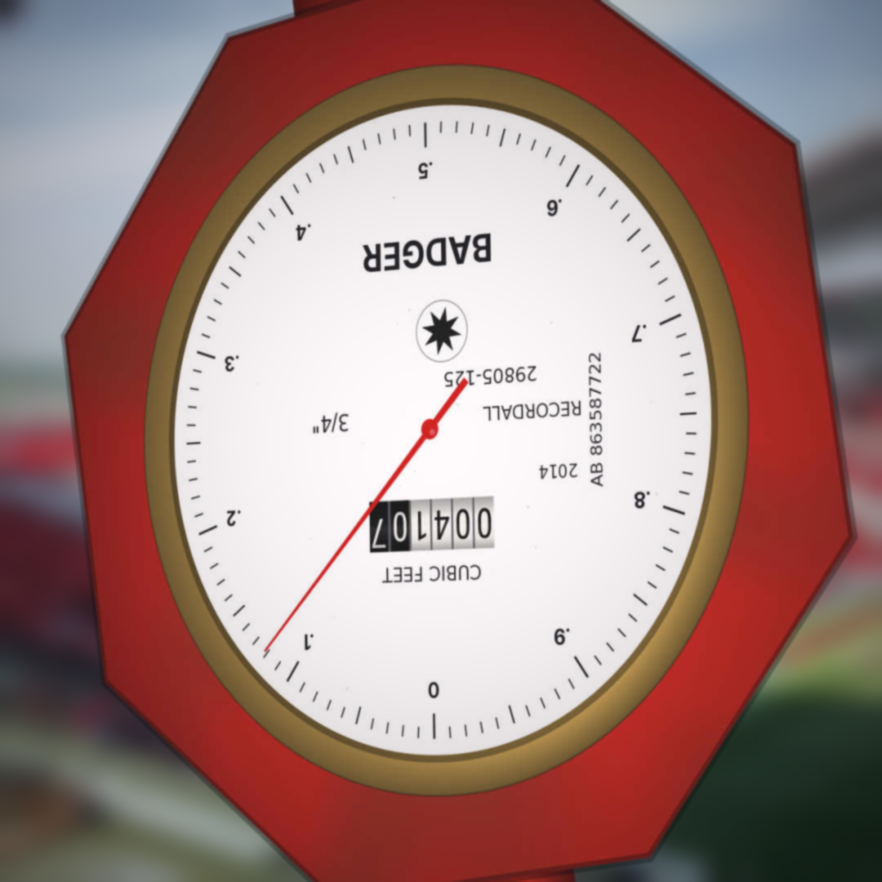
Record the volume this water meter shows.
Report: 4107.12 ft³
